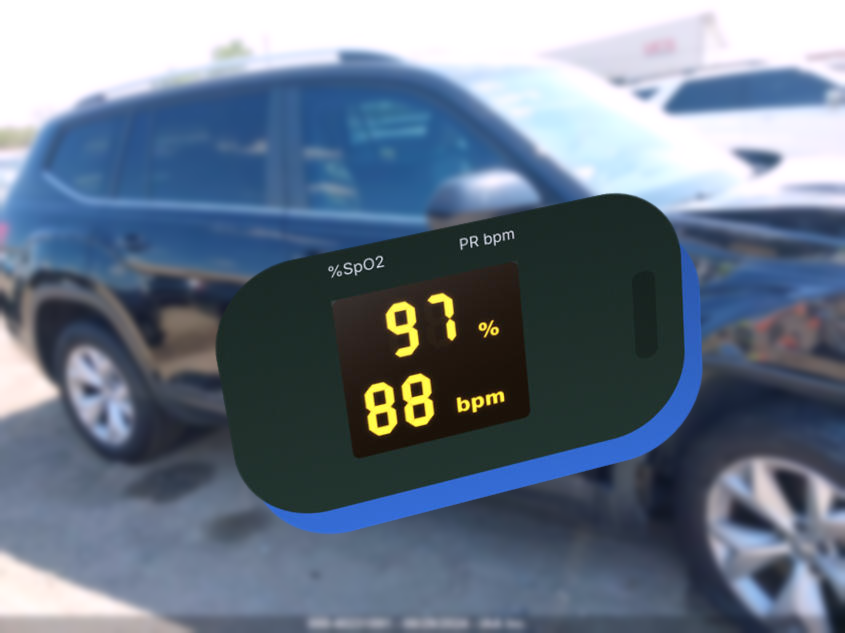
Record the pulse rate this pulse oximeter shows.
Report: 88 bpm
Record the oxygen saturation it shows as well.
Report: 97 %
